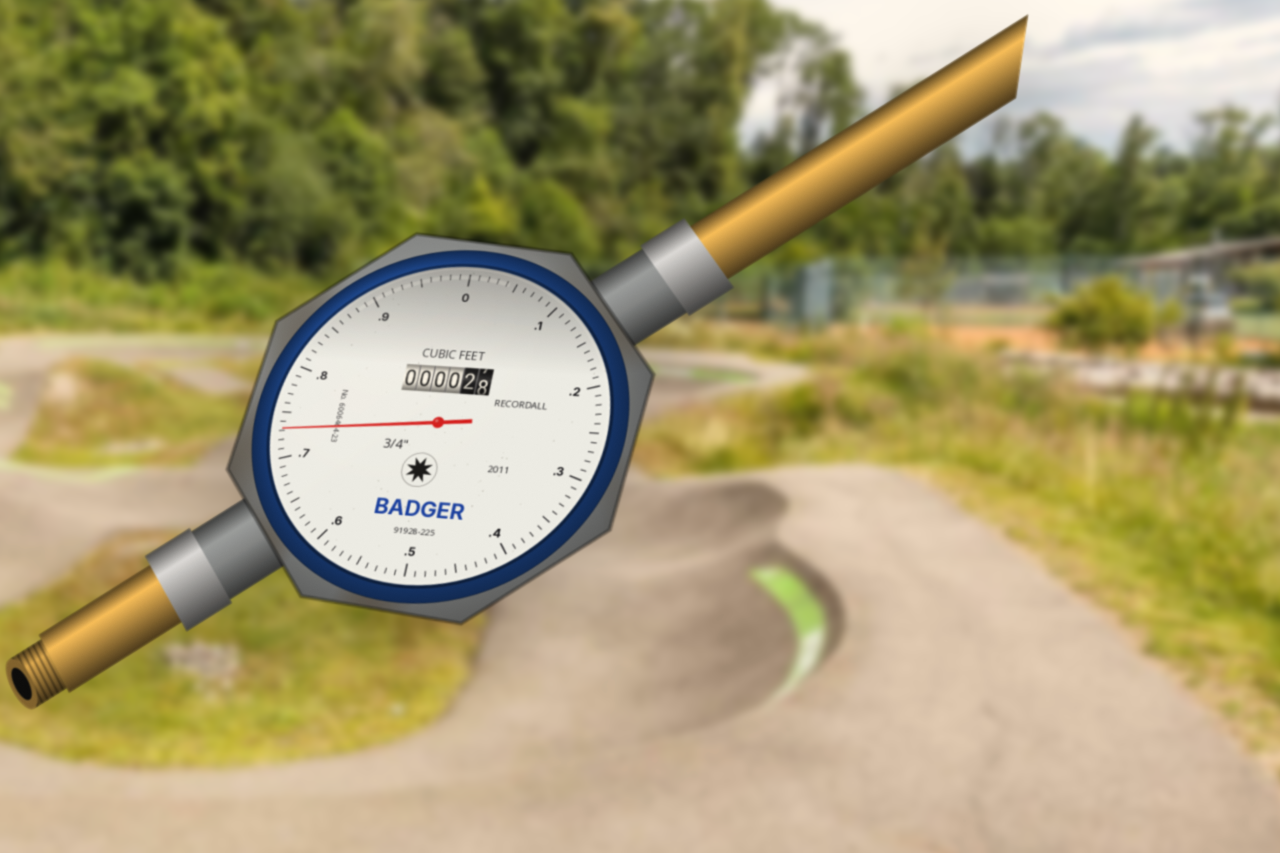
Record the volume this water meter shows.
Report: 27.73 ft³
